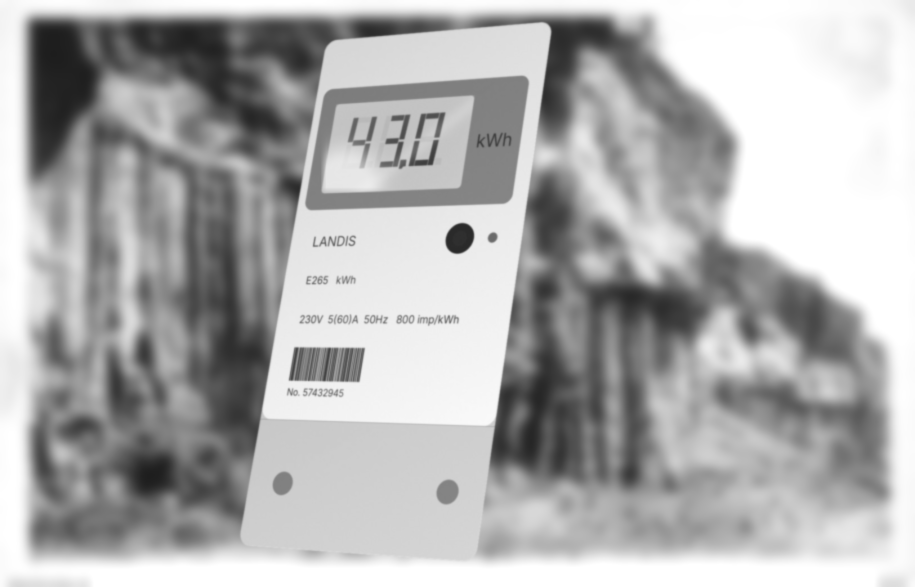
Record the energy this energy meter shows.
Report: 43.0 kWh
